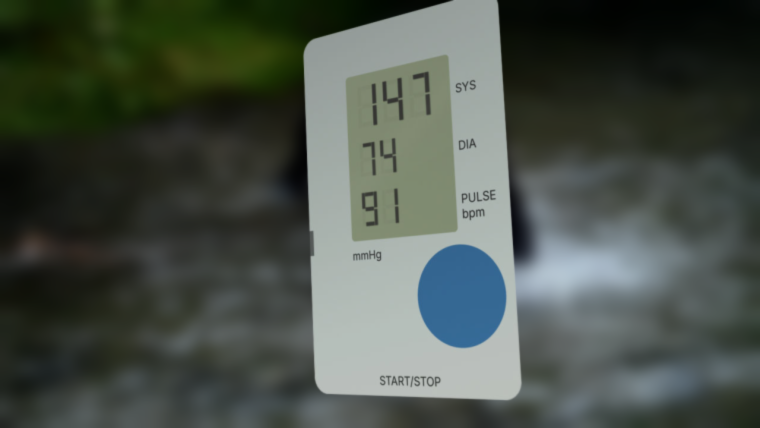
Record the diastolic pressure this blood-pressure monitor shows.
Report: 74 mmHg
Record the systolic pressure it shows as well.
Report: 147 mmHg
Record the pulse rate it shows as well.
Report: 91 bpm
